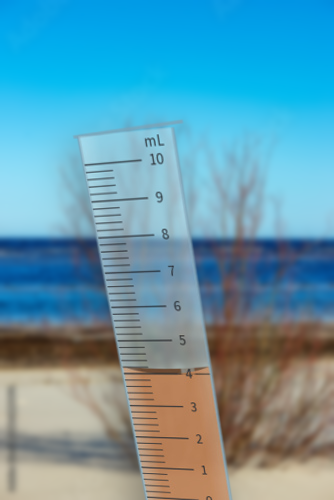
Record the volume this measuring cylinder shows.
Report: 4 mL
